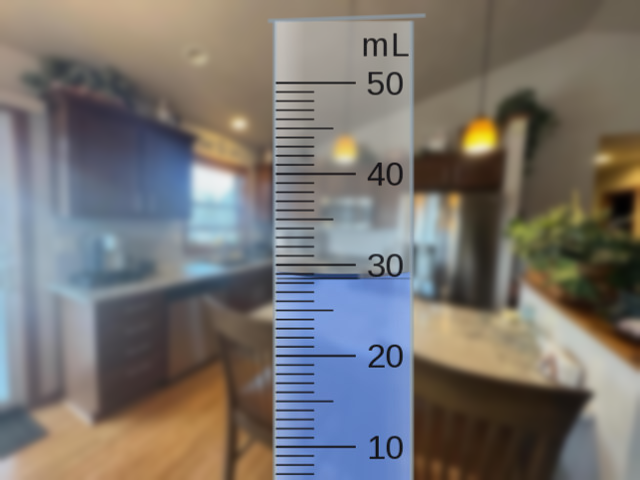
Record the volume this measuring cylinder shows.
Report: 28.5 mL
